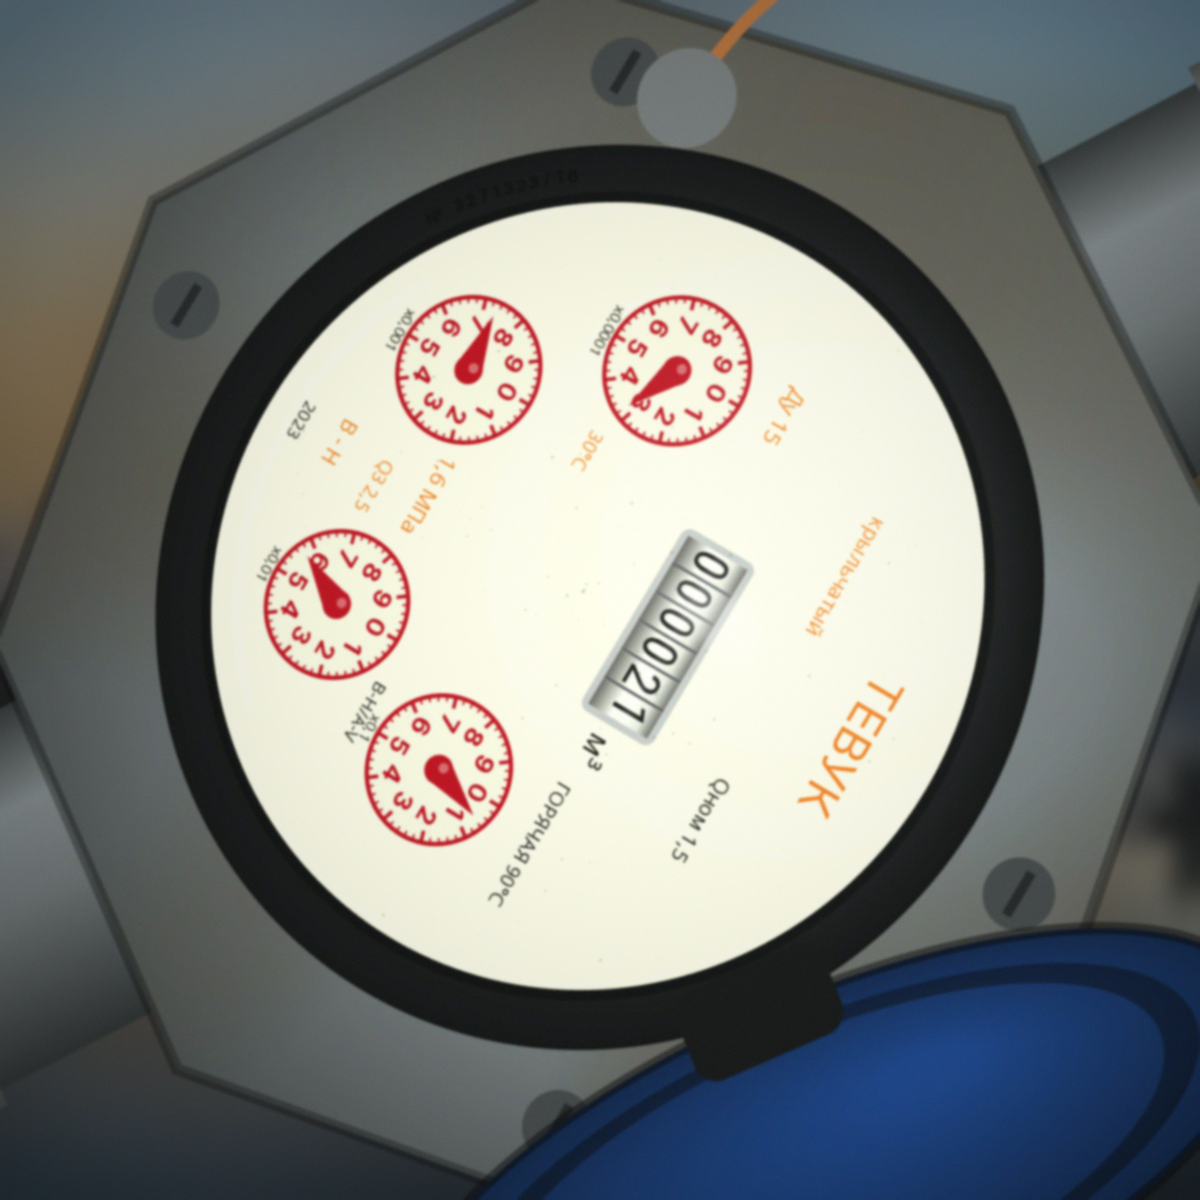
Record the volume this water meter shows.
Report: 21.0573 m³
